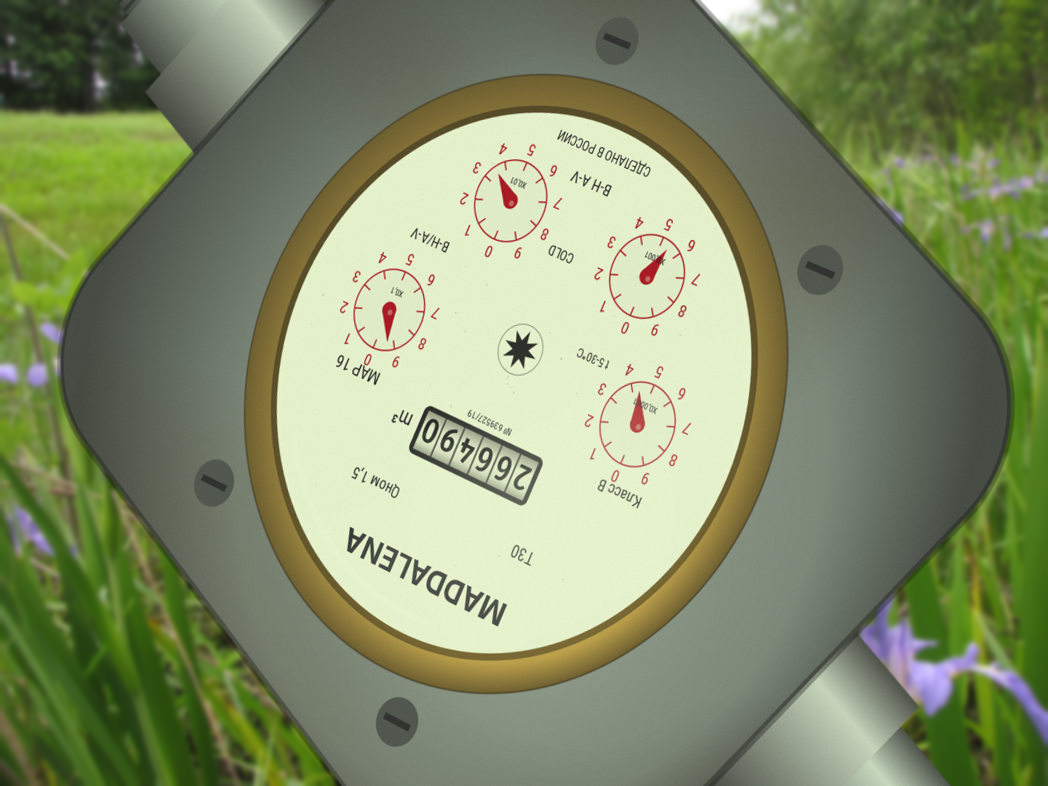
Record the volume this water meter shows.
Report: 266489.9354 m³
